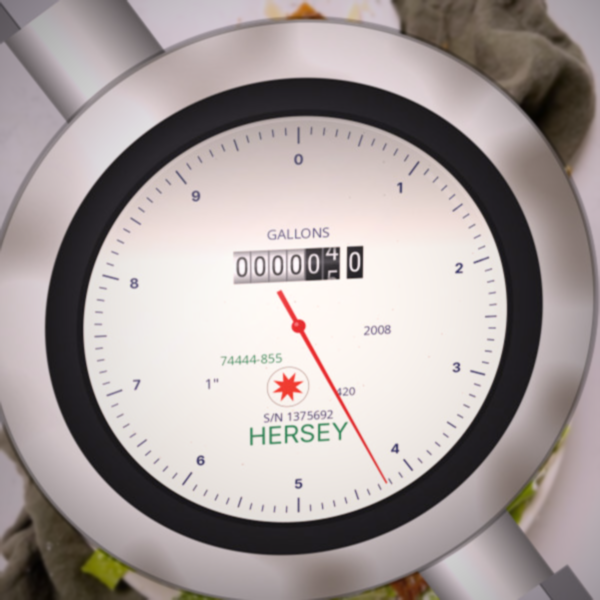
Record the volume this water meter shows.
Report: 44.2 gal
